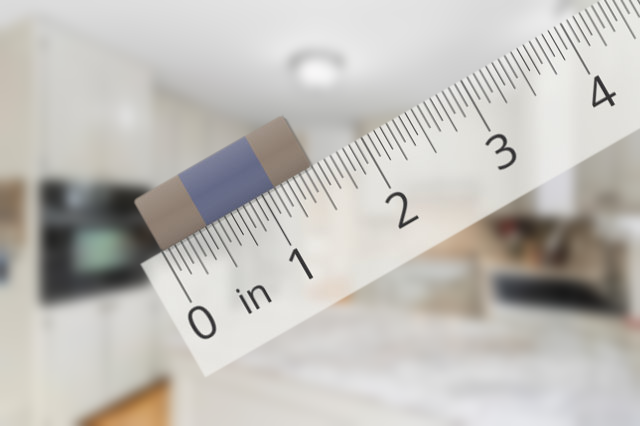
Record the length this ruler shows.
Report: 1.5 in
